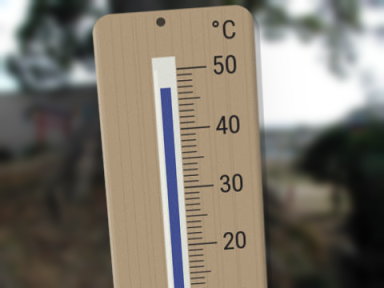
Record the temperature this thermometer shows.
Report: 47 °C
